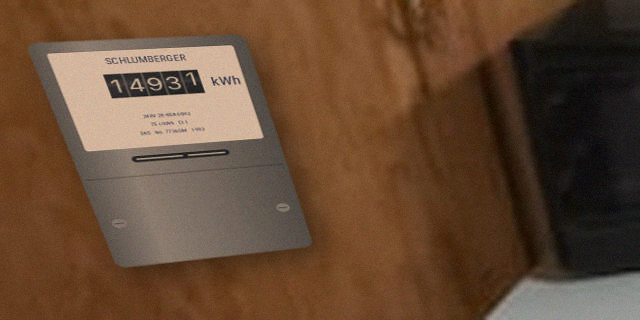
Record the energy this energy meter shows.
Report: 14931 kWh
